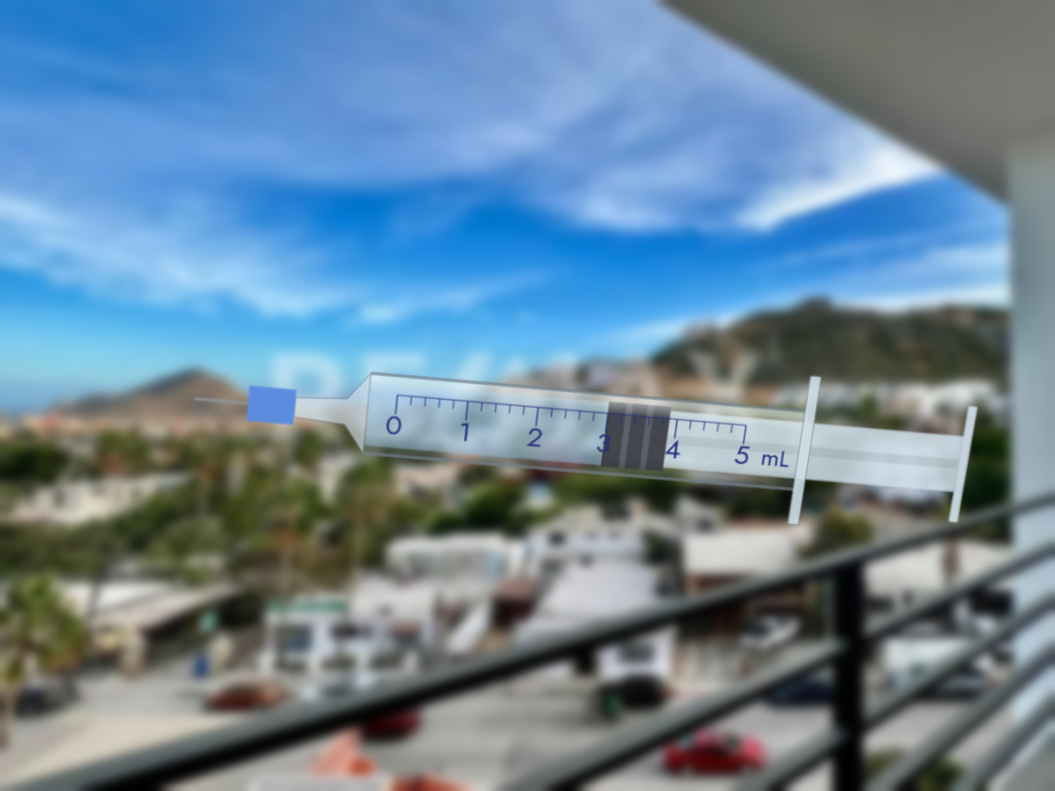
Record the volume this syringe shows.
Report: 3 mL
